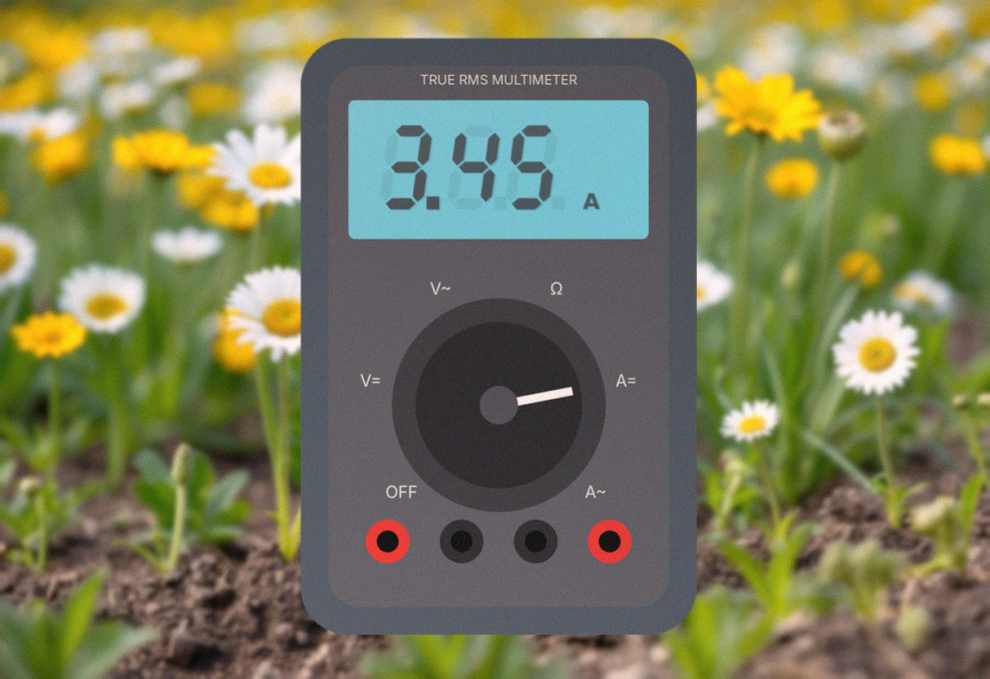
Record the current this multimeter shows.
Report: 3.45 A
